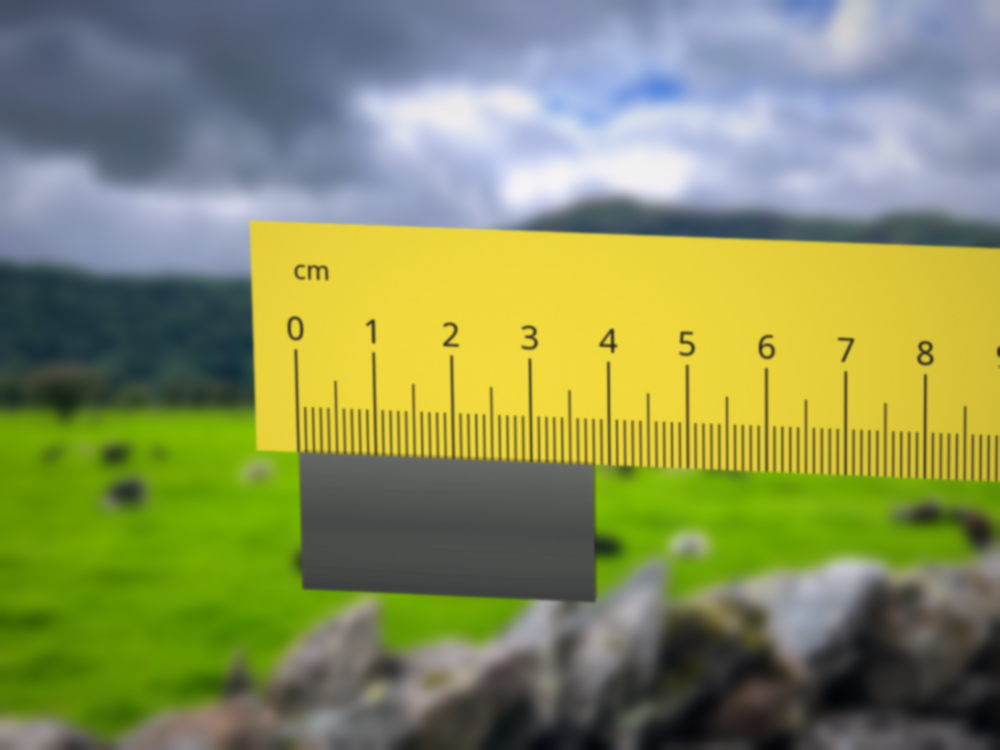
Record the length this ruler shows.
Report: 3.8 cm
